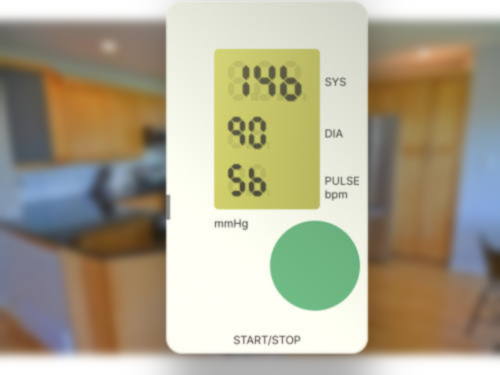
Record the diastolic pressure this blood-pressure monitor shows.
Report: 90 mmHg
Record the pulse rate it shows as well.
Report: 56 bpm
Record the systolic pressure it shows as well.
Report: 146 mmHg
